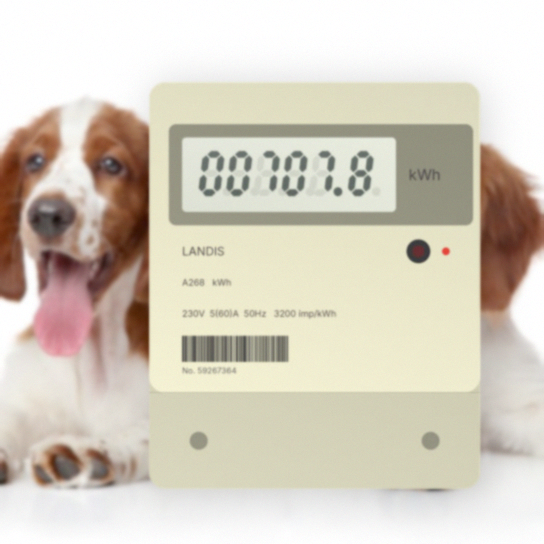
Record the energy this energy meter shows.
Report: 707.8 kWh
